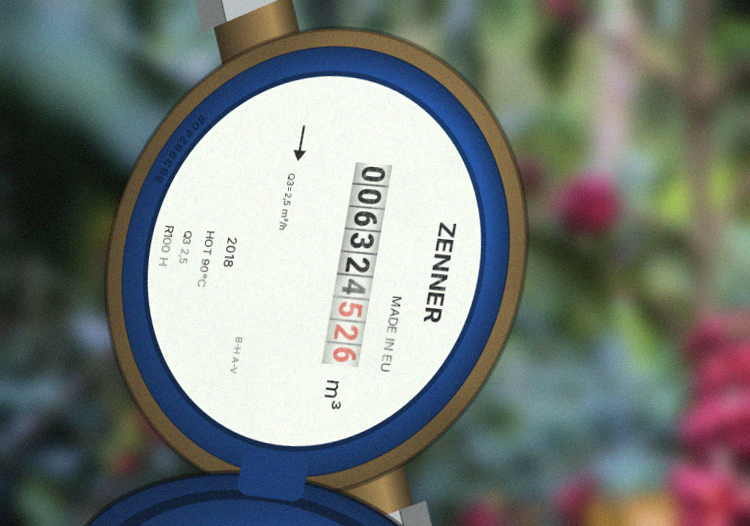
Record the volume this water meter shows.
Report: 6324.526 m³
